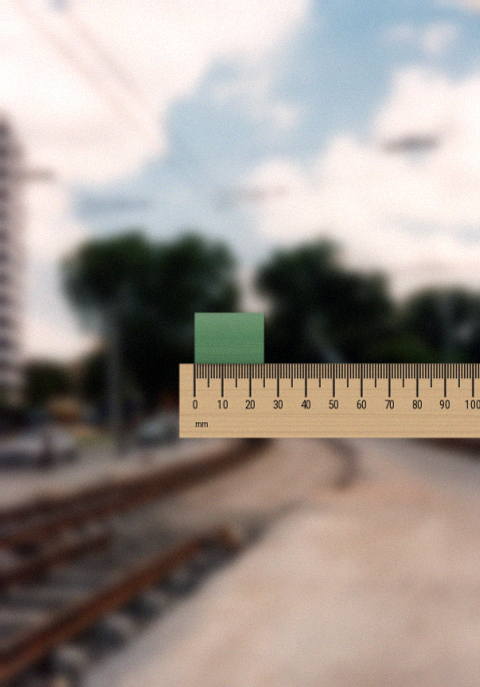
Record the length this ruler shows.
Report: 25 mm
